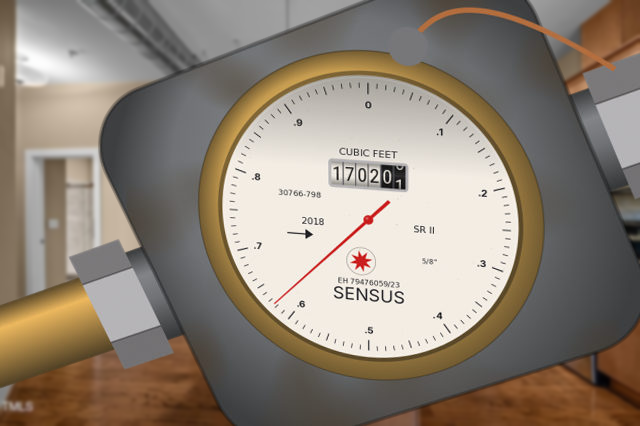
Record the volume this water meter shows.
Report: 170200.62 ft³
